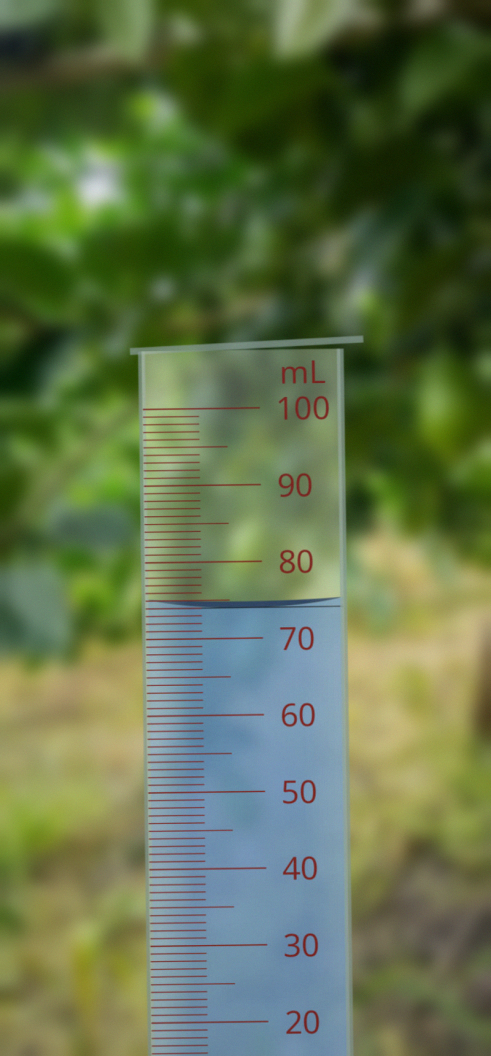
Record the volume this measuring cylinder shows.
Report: 74 mL
